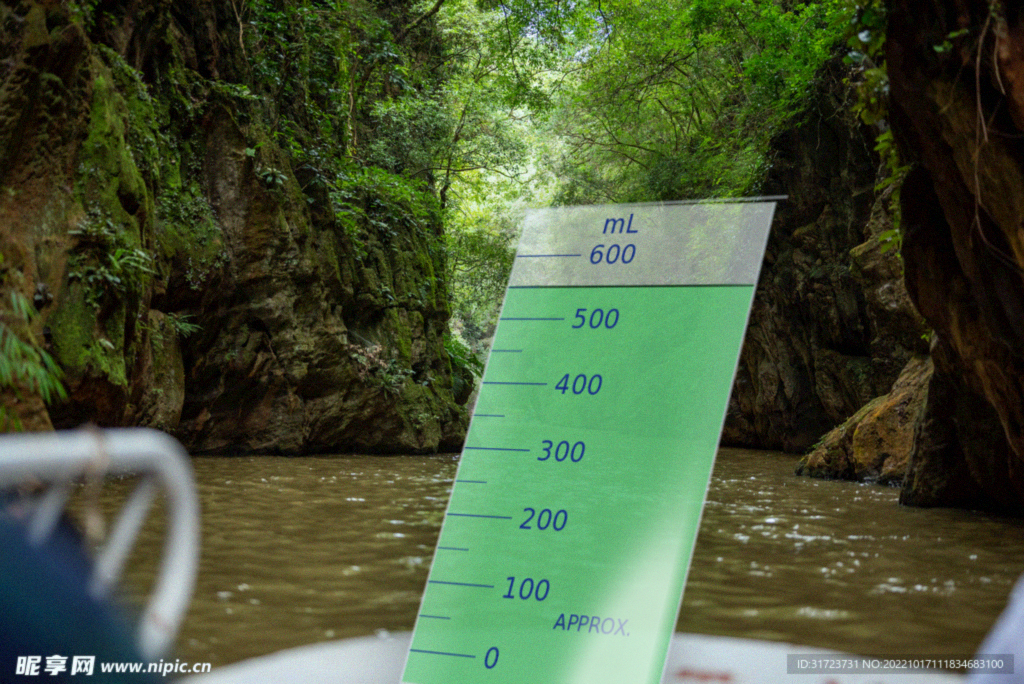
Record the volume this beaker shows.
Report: 550 mL
